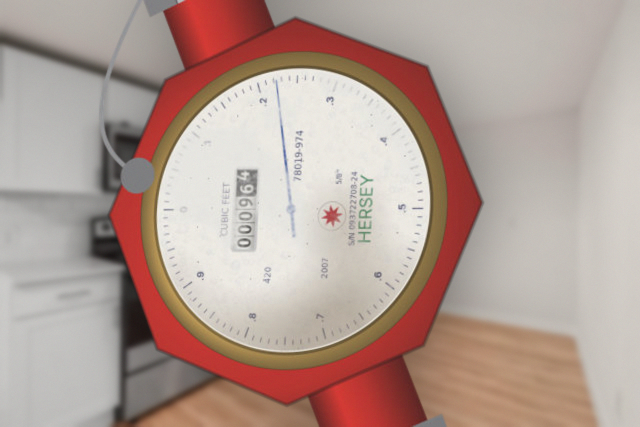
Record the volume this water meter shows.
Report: 964.22 ft³
